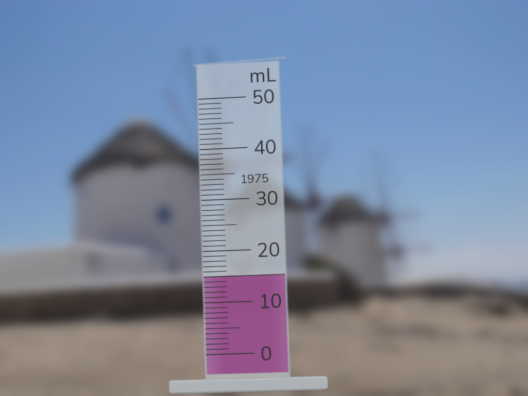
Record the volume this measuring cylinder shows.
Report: 15 mL
